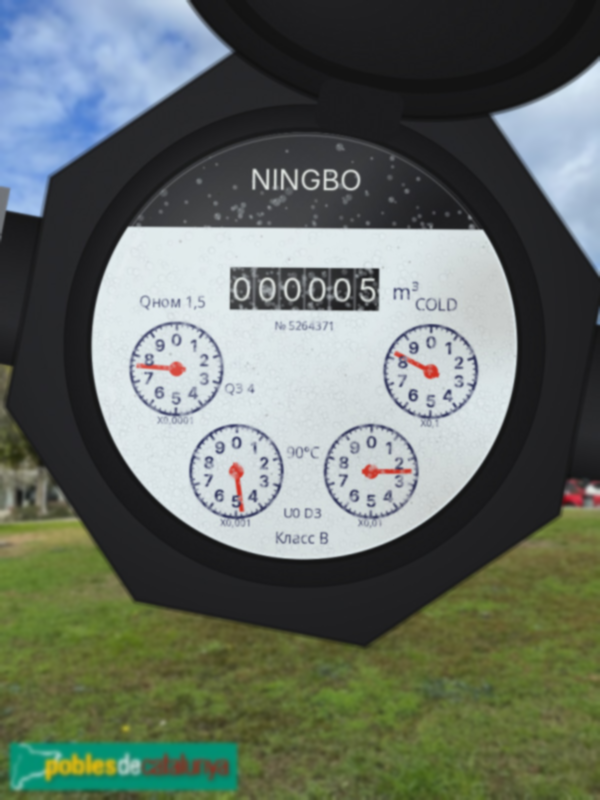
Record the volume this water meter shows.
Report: 5.8247 m³
